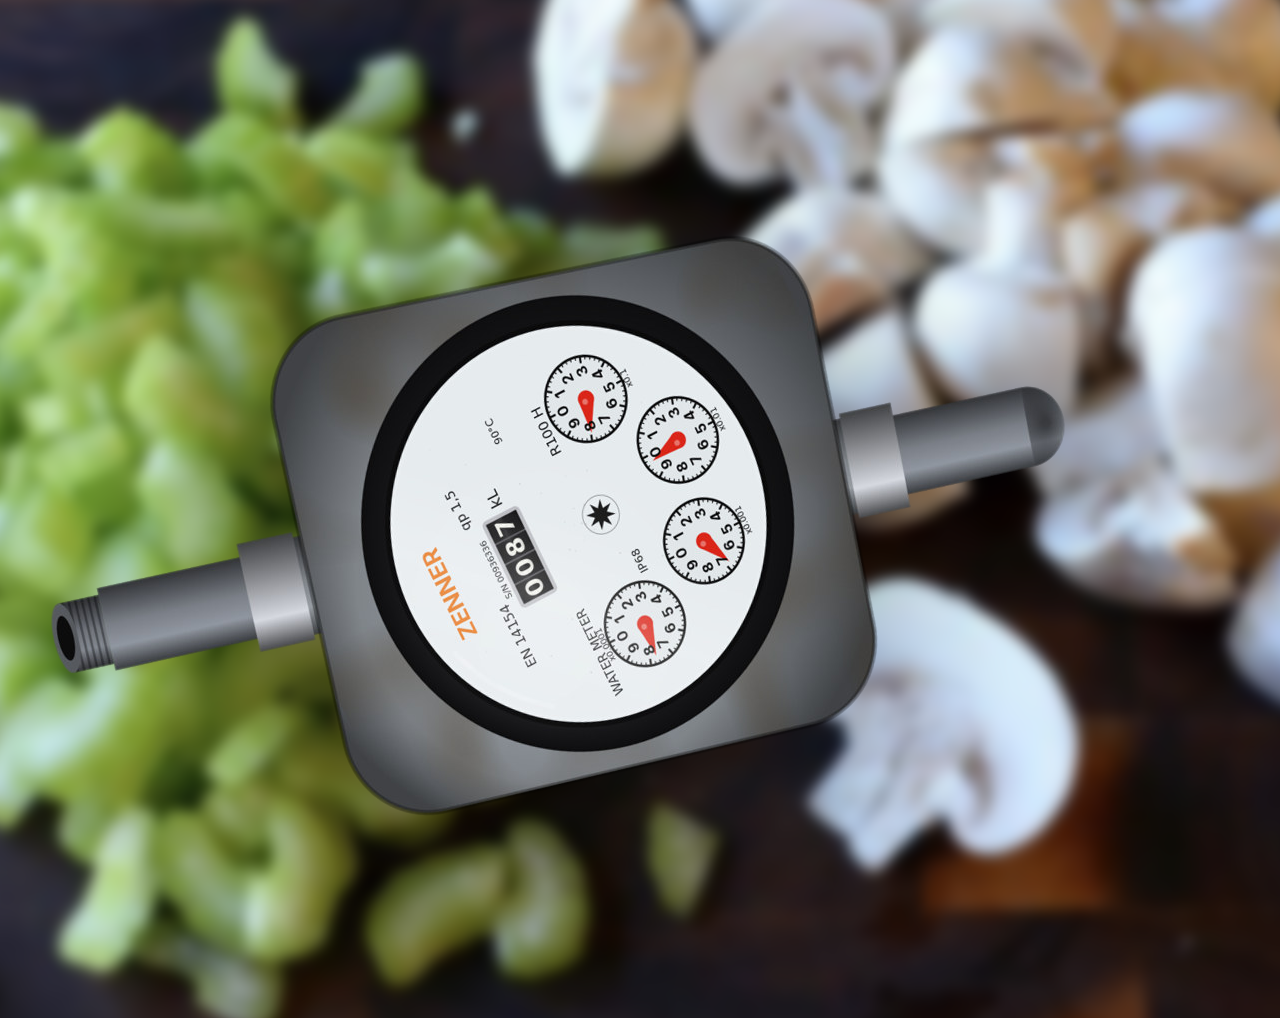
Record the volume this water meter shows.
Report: 87.7967 kL
